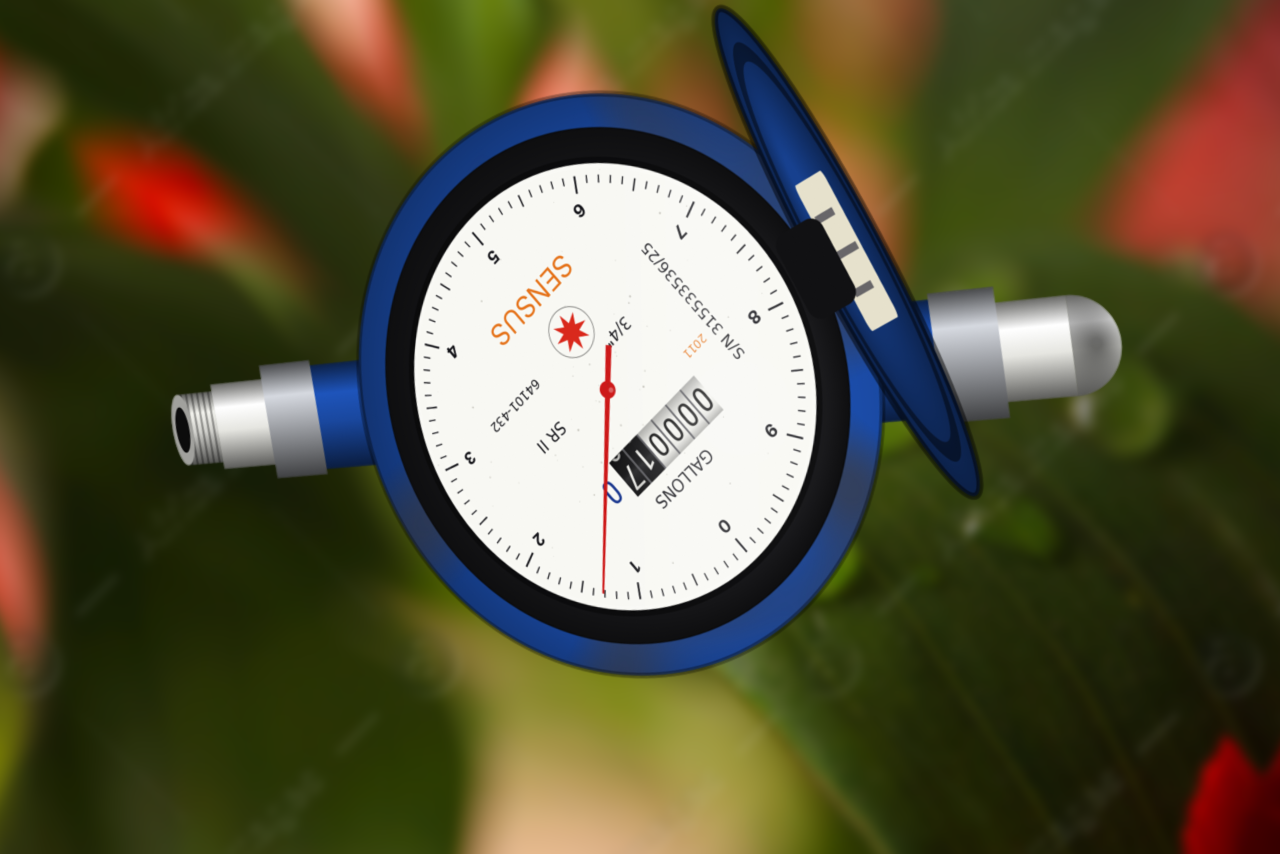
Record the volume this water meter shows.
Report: 171.3 gal
